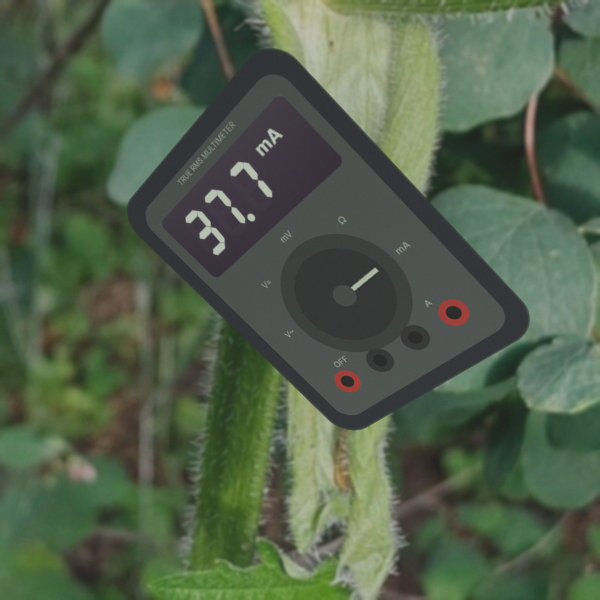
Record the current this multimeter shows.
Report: 37.7 mA
